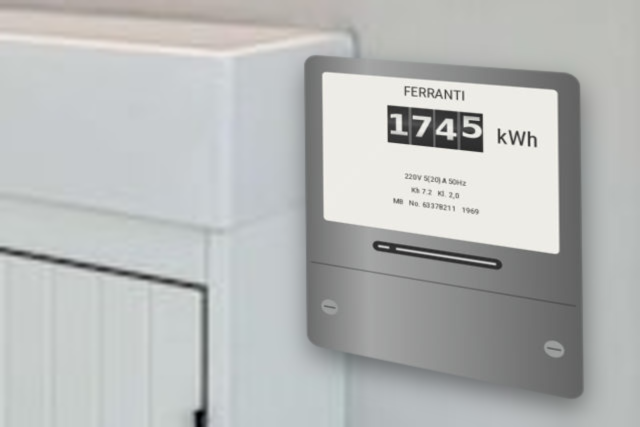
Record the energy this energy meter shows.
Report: 1745 kWh
